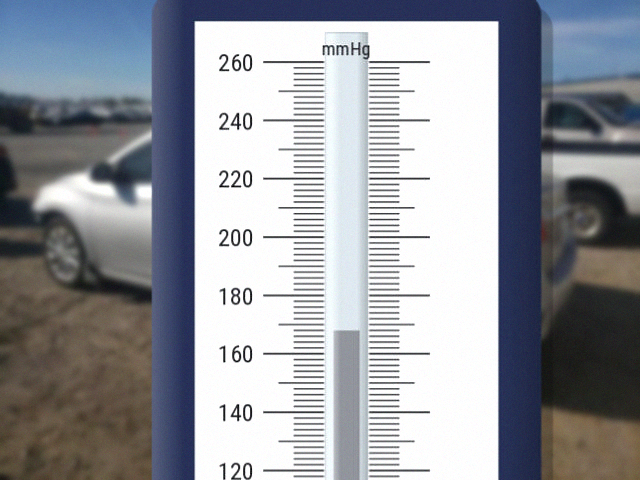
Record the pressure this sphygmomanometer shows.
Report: 168 mmHg
